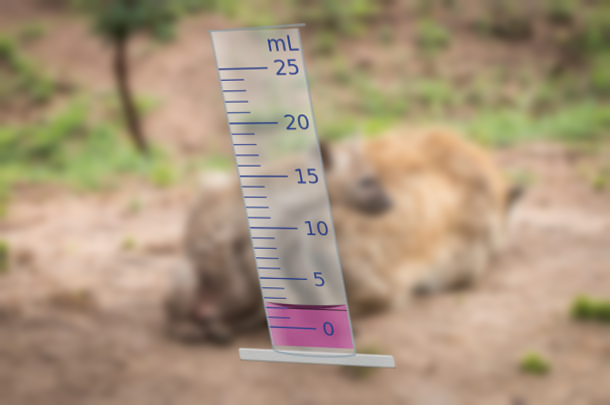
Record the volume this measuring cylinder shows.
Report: 2 mL
